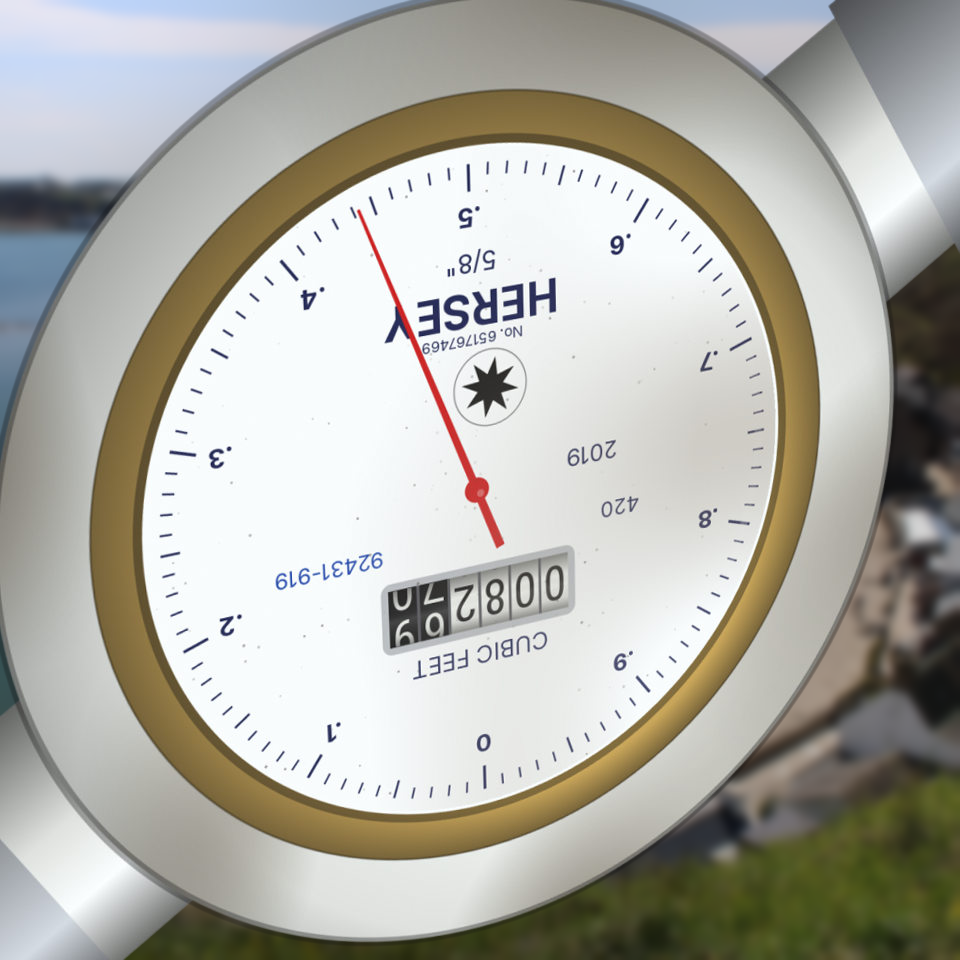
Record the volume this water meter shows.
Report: 8269.44 ft³
